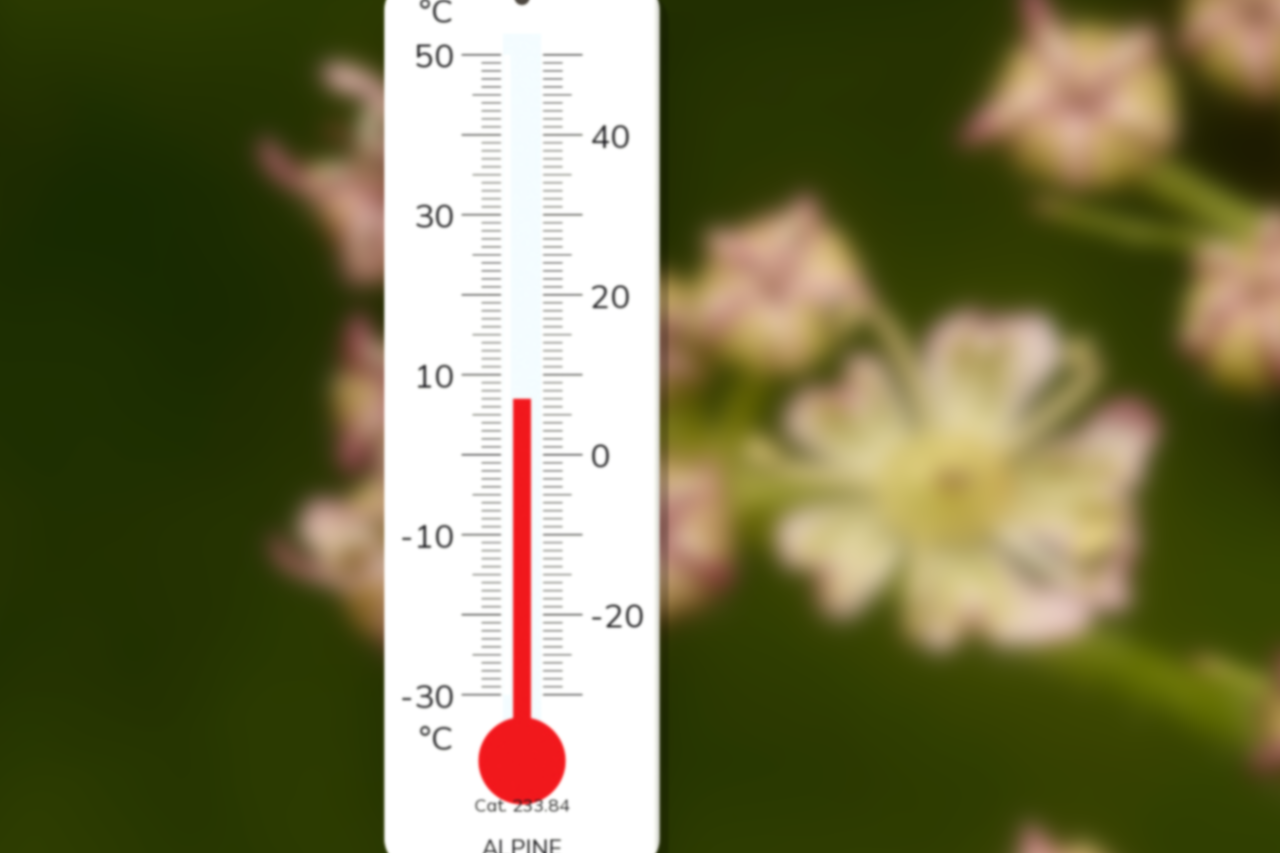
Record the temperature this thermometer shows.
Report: 7 °C
